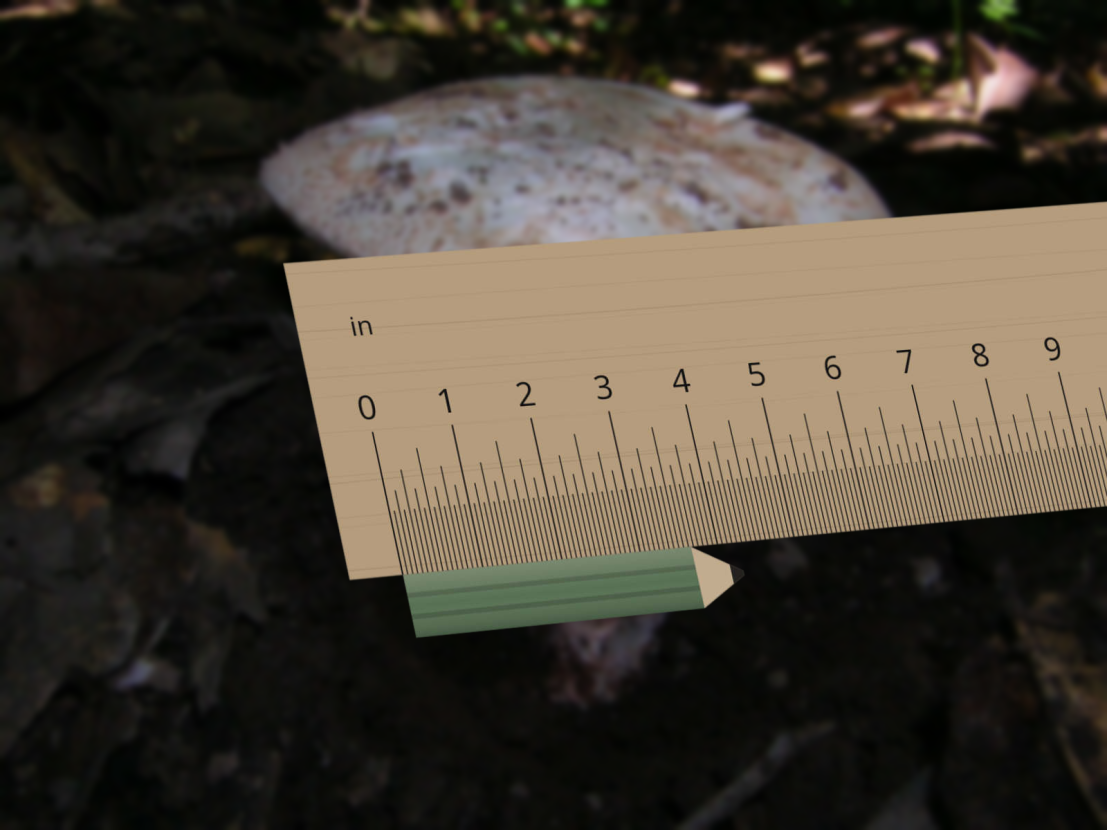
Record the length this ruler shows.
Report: 4.25 in
